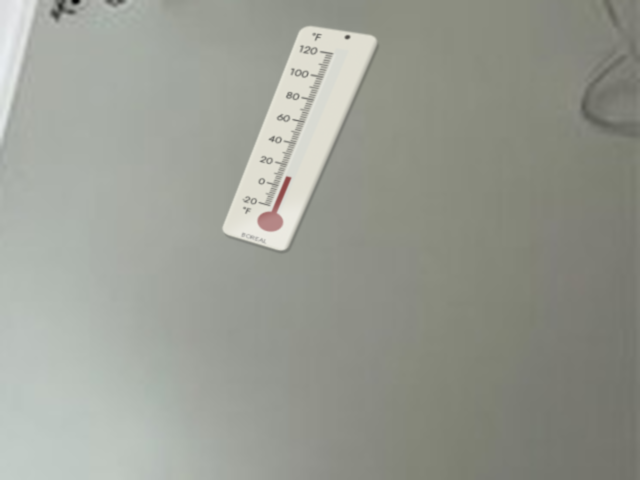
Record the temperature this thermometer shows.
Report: 10 °F
